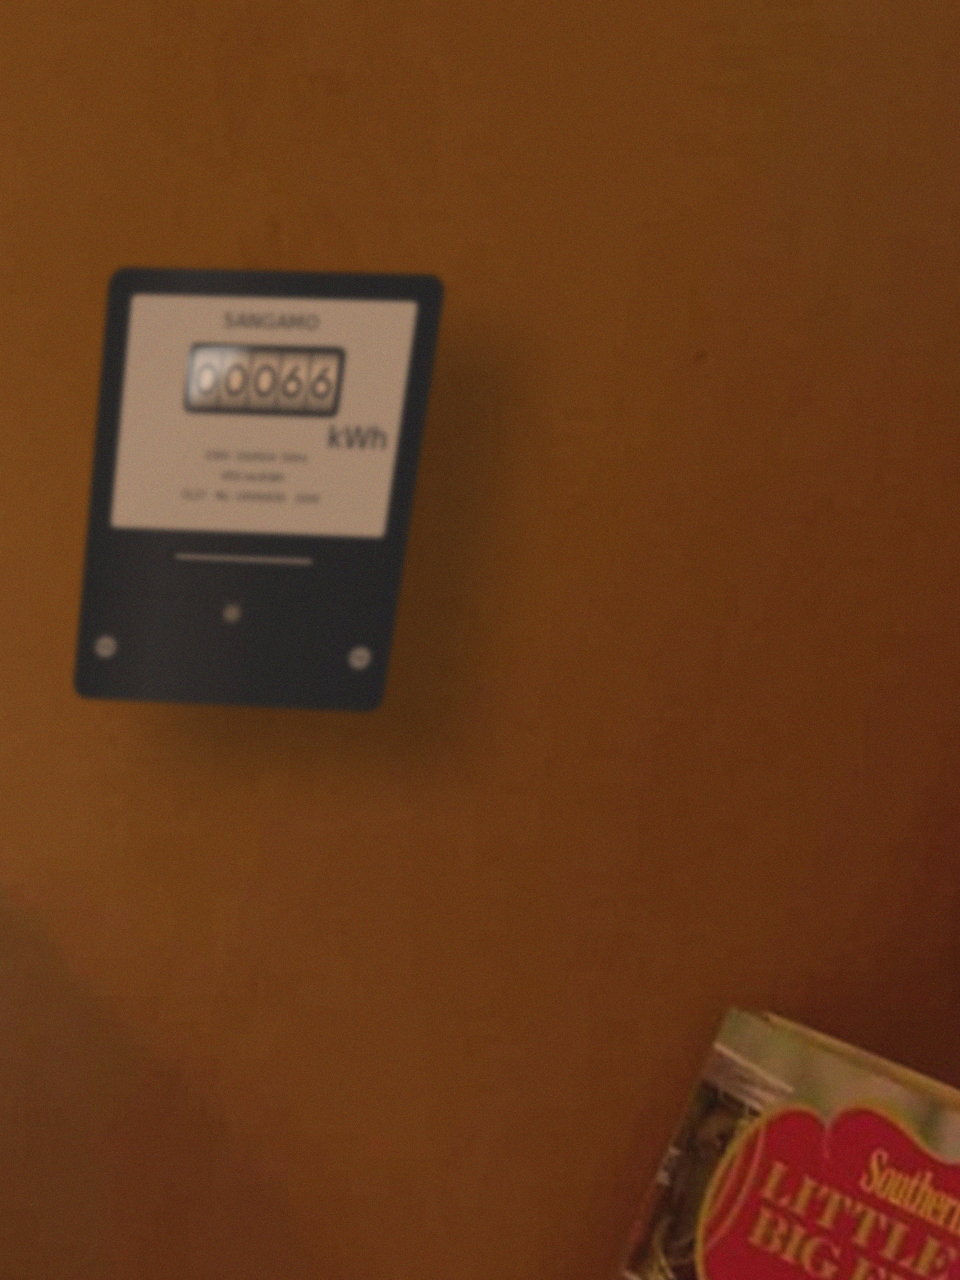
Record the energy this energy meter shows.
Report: 66 kWh
